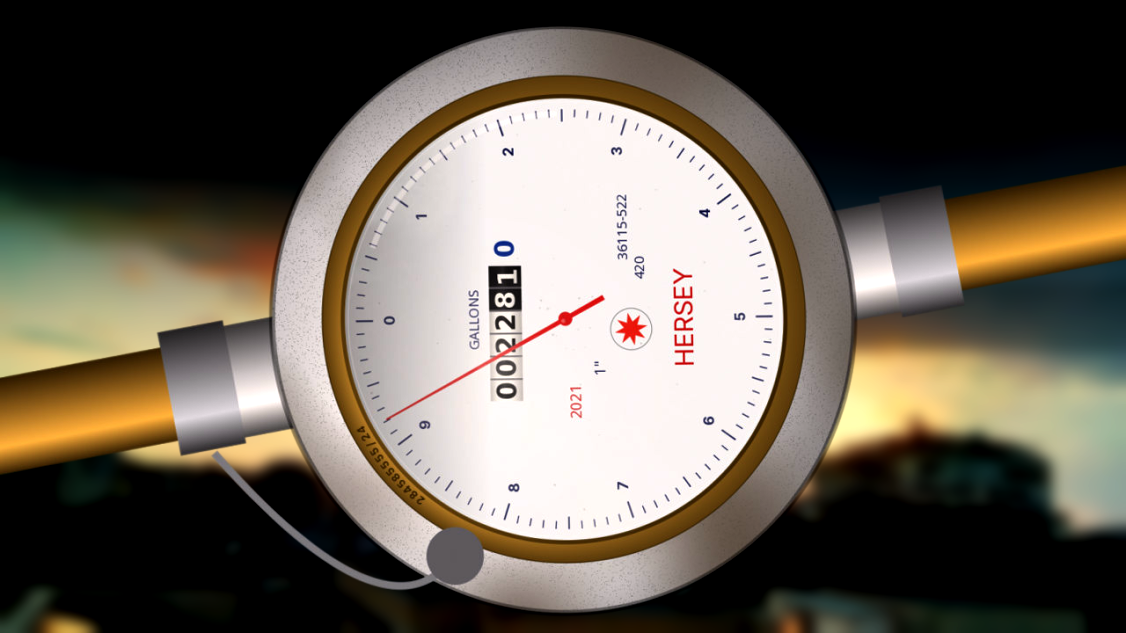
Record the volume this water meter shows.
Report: 22809.2 gal
